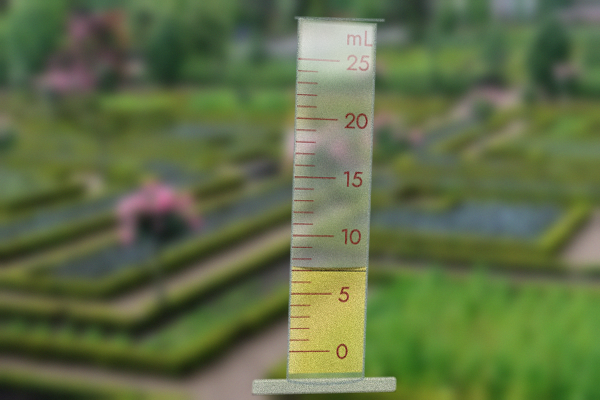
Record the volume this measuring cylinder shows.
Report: 7 mL
